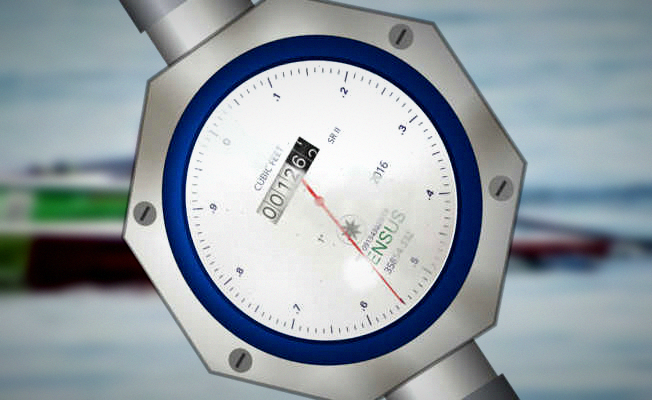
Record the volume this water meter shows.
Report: 1261.55 ft³
